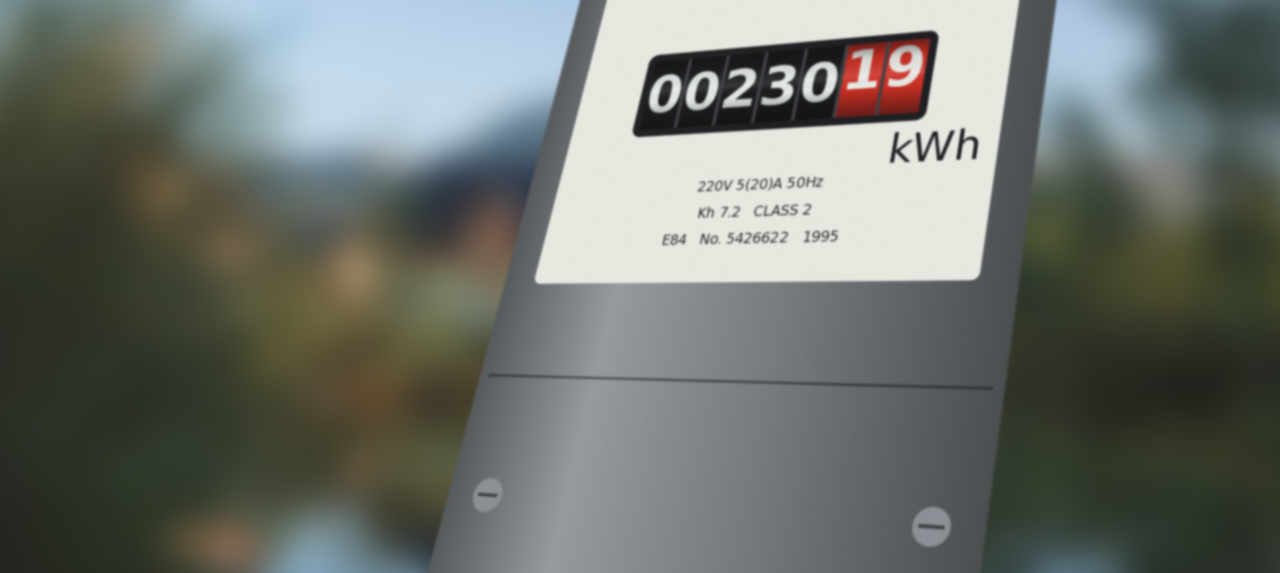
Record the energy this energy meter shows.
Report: 230.19 kWh
